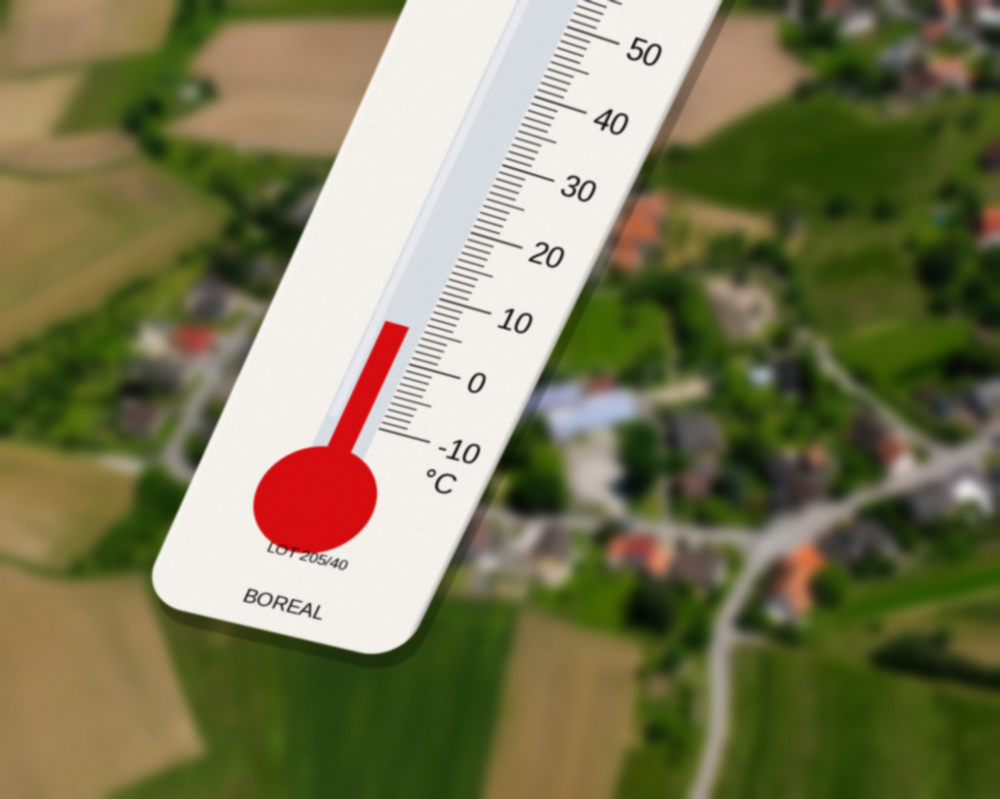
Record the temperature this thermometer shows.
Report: 5 °C
